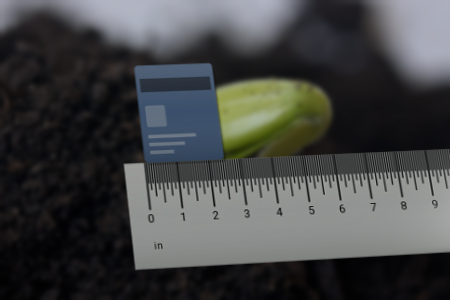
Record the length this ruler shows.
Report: 2.5 in
